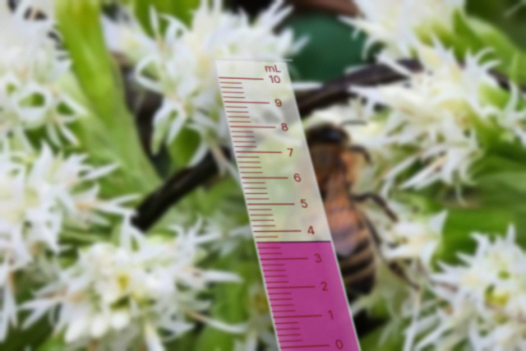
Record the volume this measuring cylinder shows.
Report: 3.6 mL
